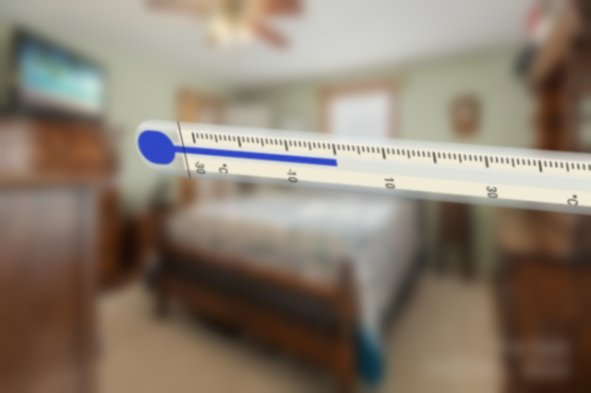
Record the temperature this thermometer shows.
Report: 0 °C
